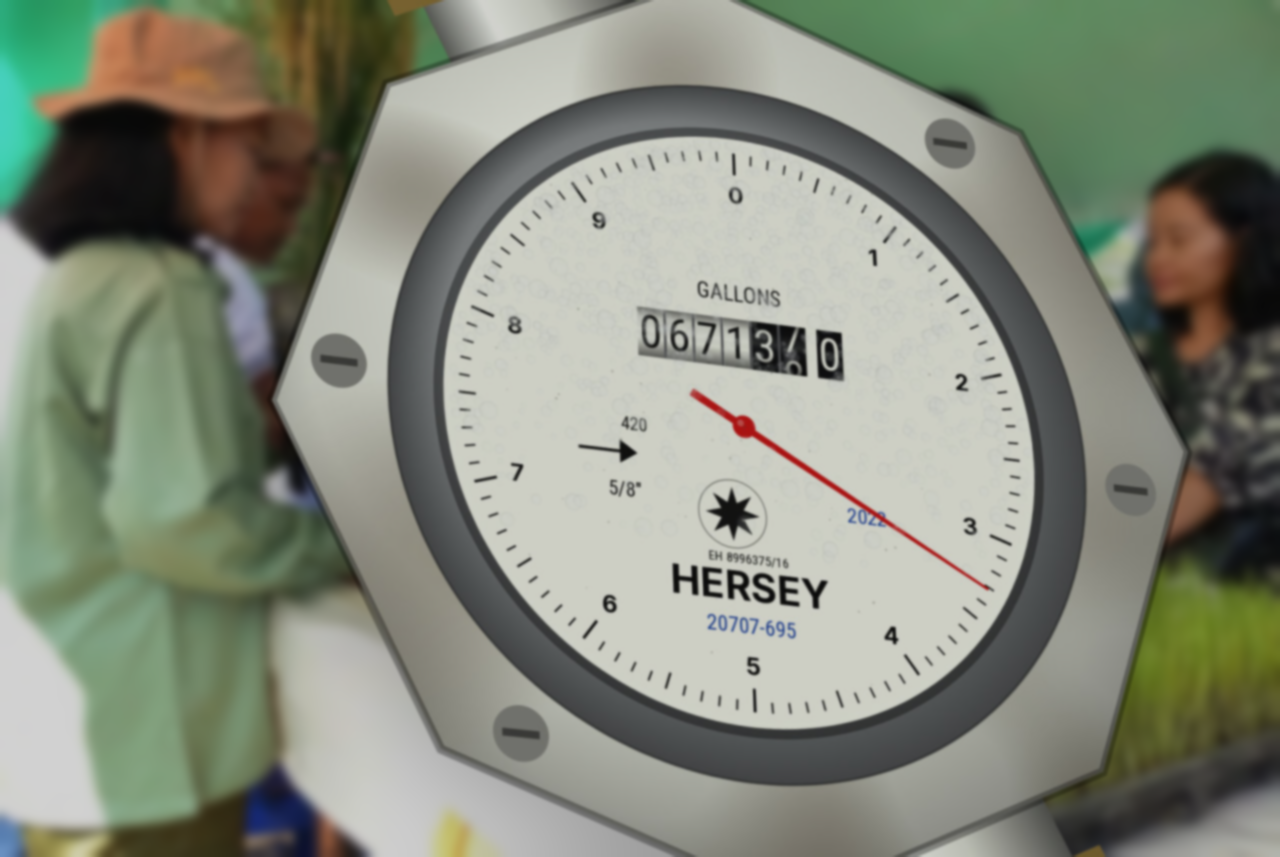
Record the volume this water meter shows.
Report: 671373.3 gal
